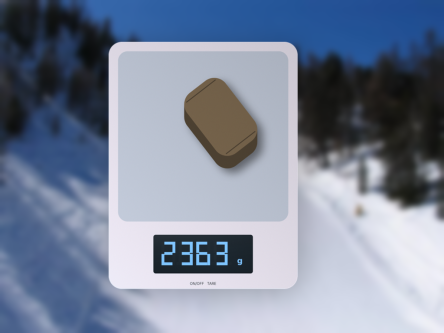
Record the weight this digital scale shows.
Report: 2363 g
